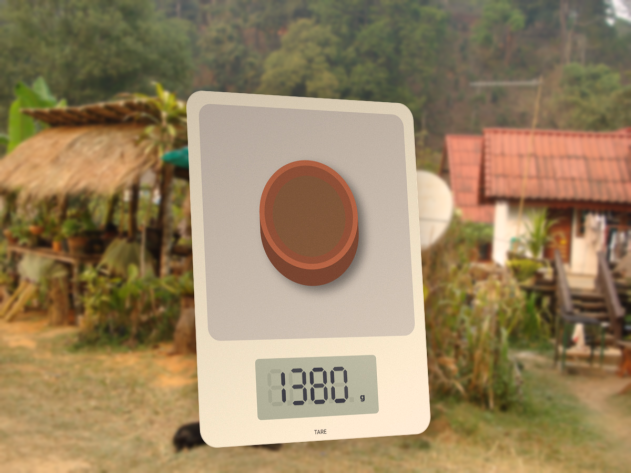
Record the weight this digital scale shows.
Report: 1380 g
